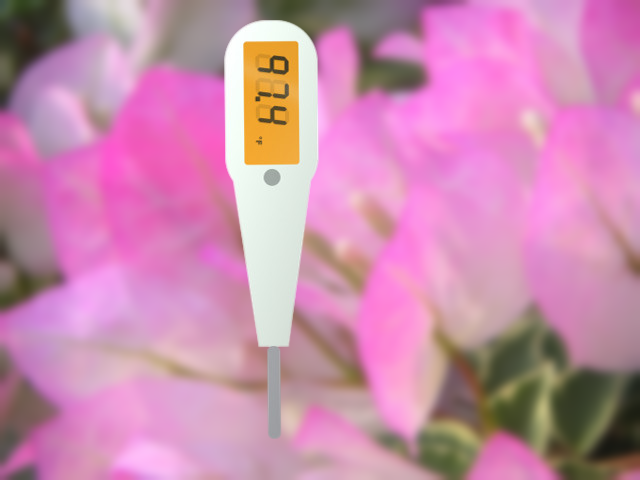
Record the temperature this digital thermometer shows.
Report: 97.4 °F
